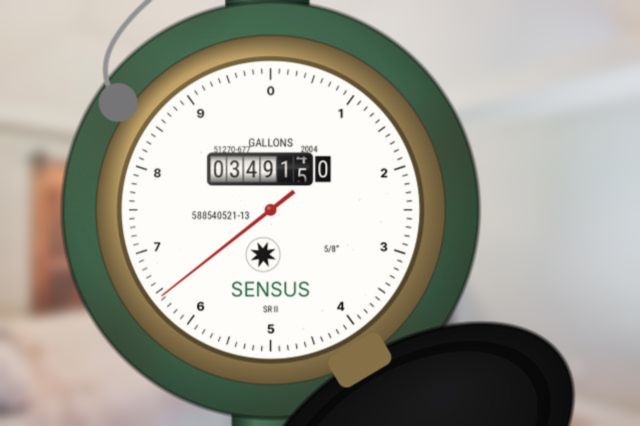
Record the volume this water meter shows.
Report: 349146.4 gal
